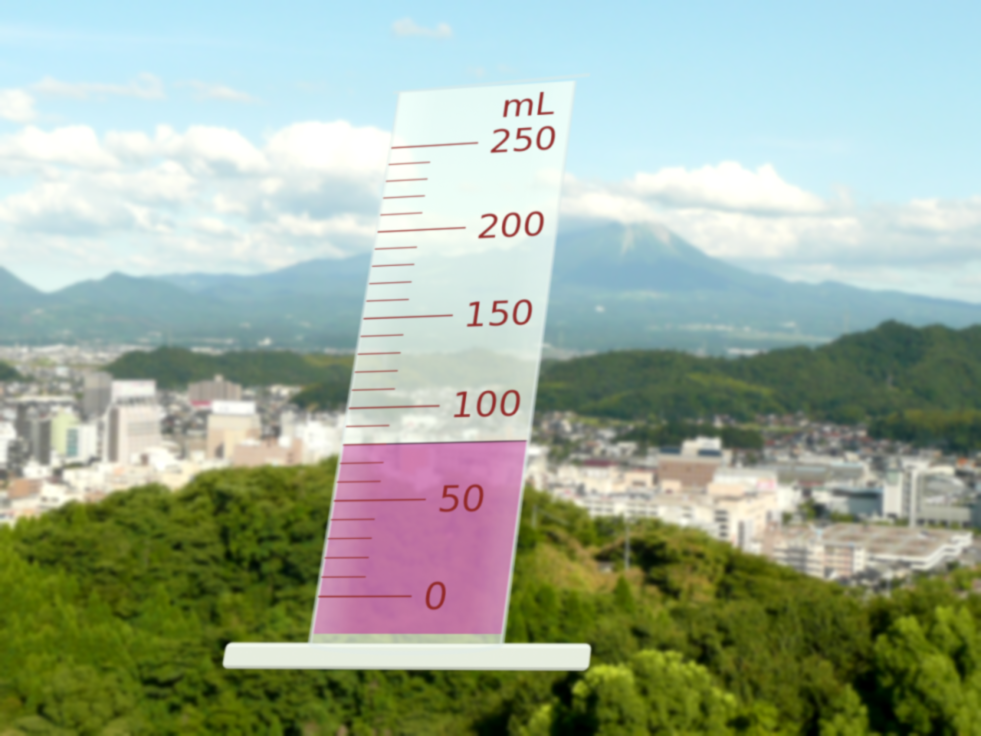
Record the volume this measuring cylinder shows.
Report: 80 mL
